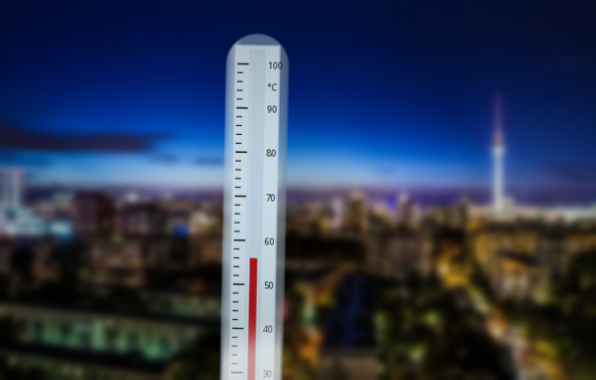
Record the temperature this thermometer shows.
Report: 56 °C
